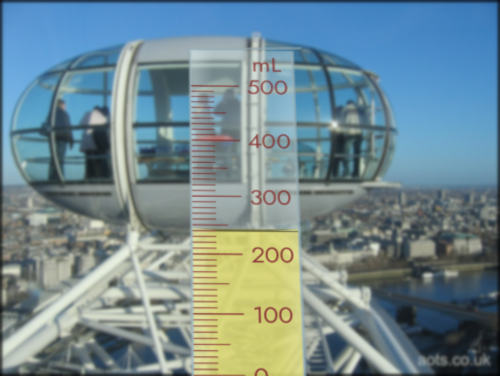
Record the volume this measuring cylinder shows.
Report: 240 mL
